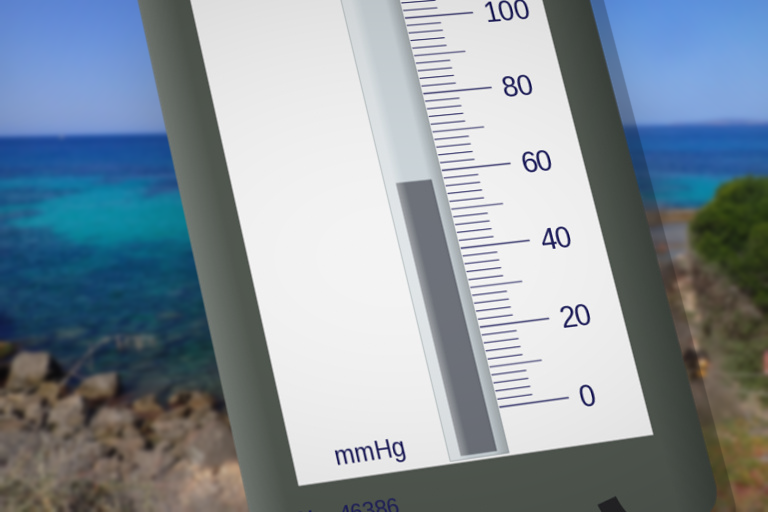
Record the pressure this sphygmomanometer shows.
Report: 58 mmHg
